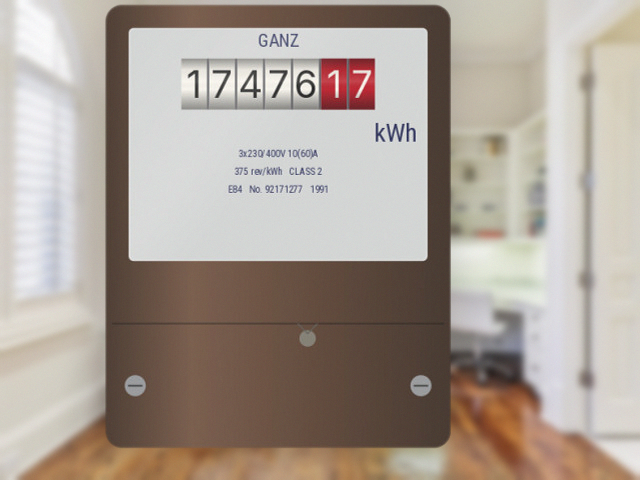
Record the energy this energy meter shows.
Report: 17476.17 kWh
